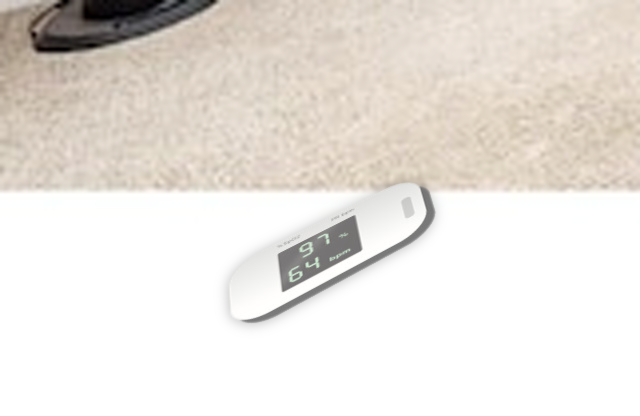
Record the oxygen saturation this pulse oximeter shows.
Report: 97 %
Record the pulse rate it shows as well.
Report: 64 bpm
